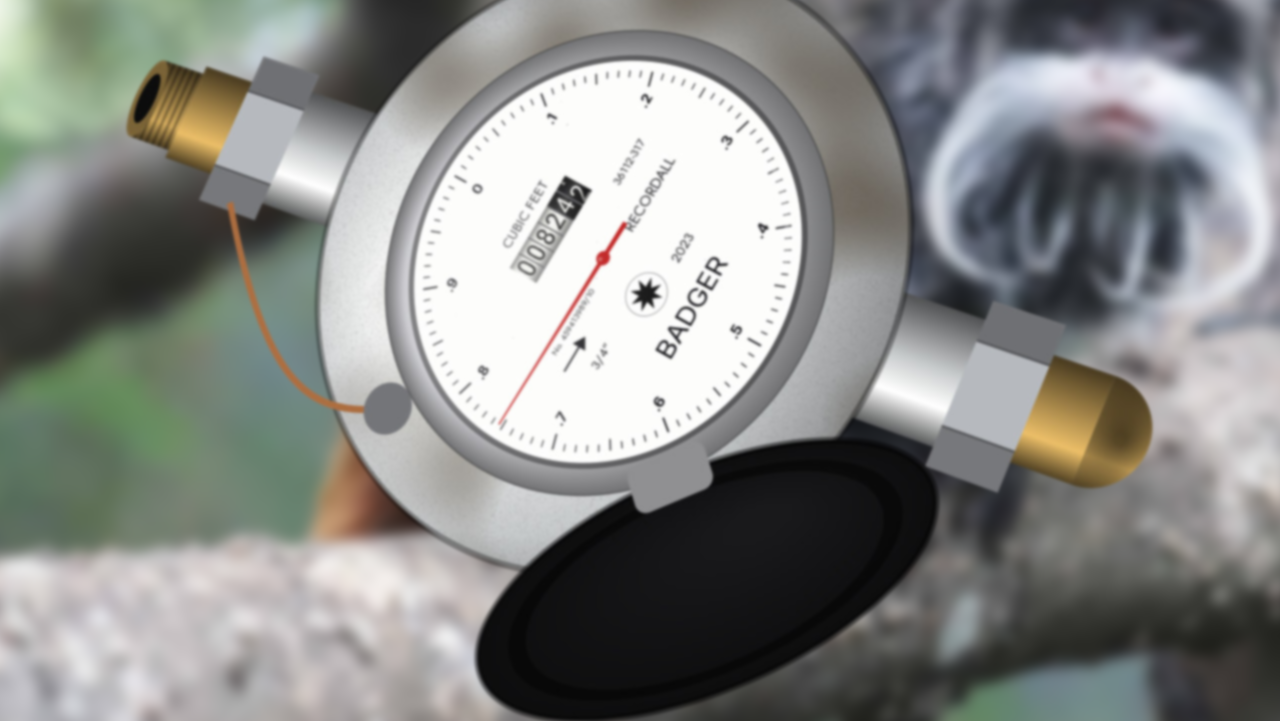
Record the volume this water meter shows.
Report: 8241.75 ft³
